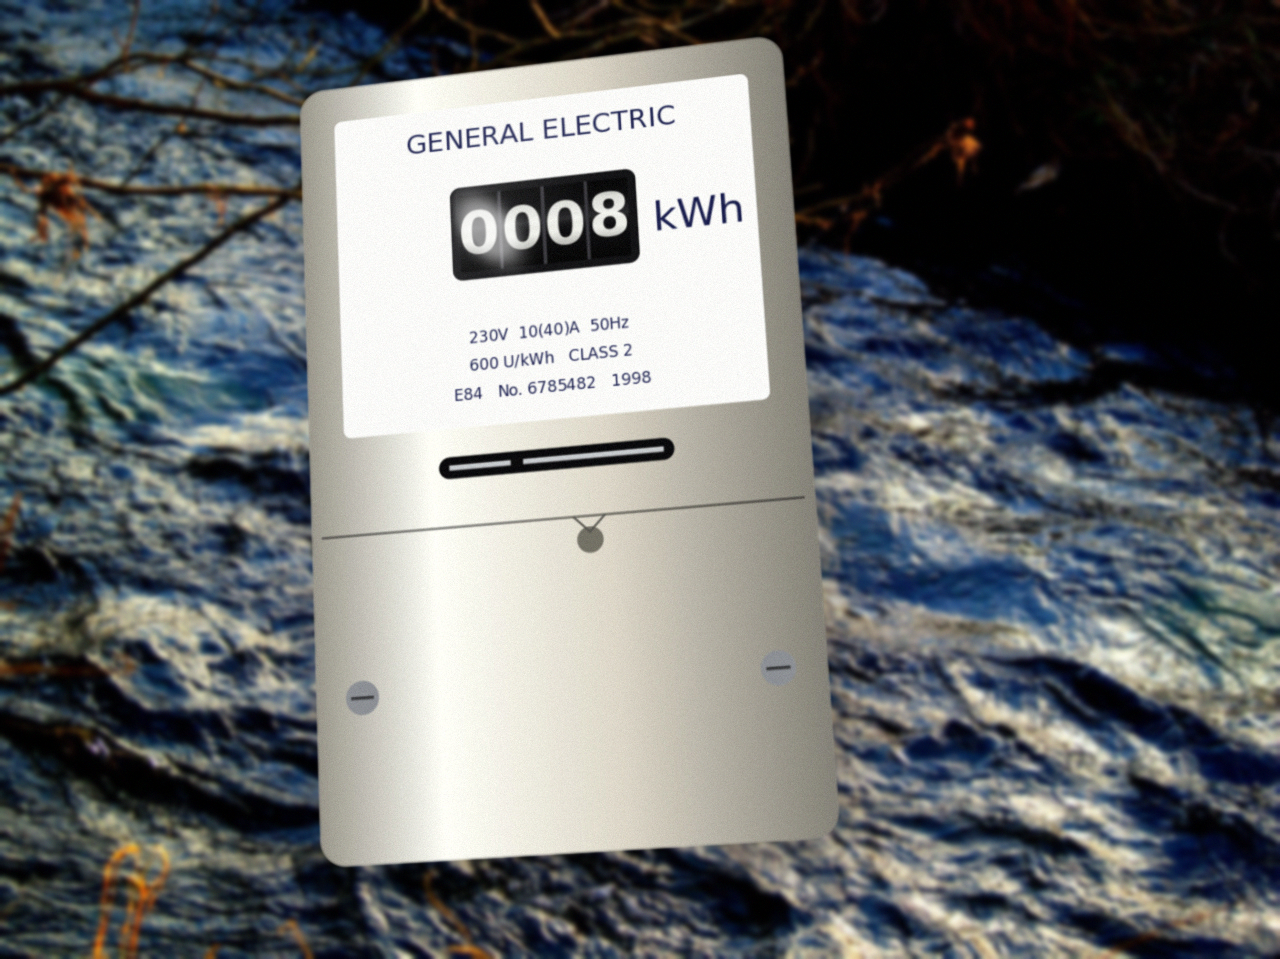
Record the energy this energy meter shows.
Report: 8 kWh
